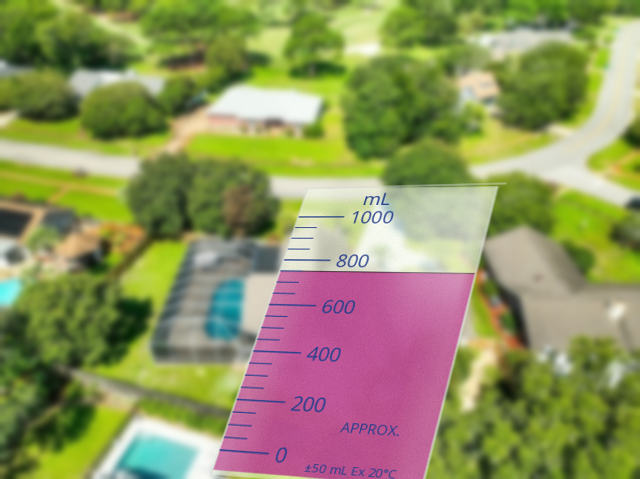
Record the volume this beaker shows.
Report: 750 mL
